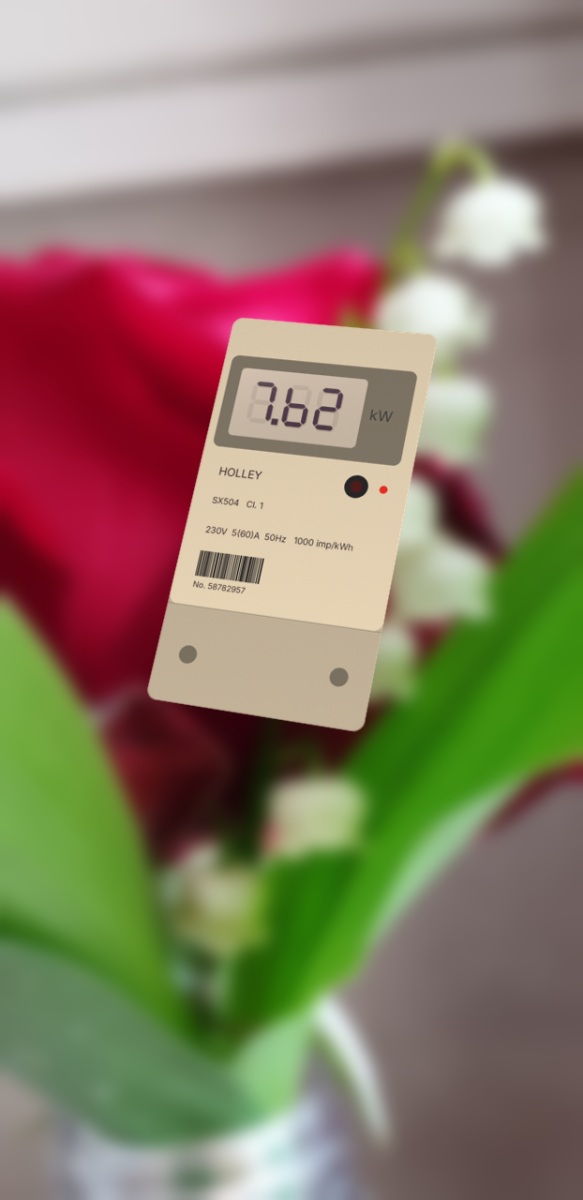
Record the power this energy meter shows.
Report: 7.62 kW
